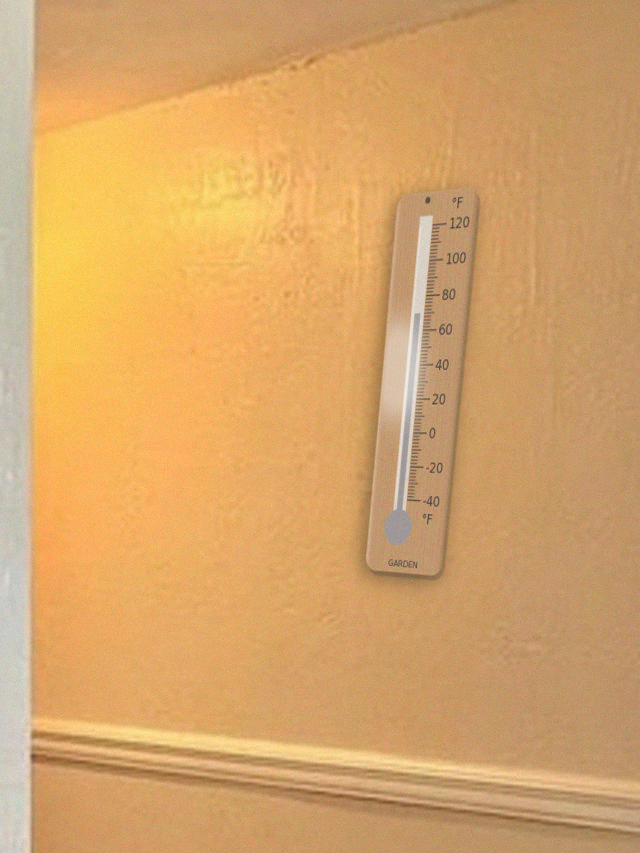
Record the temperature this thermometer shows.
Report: 70 °F
